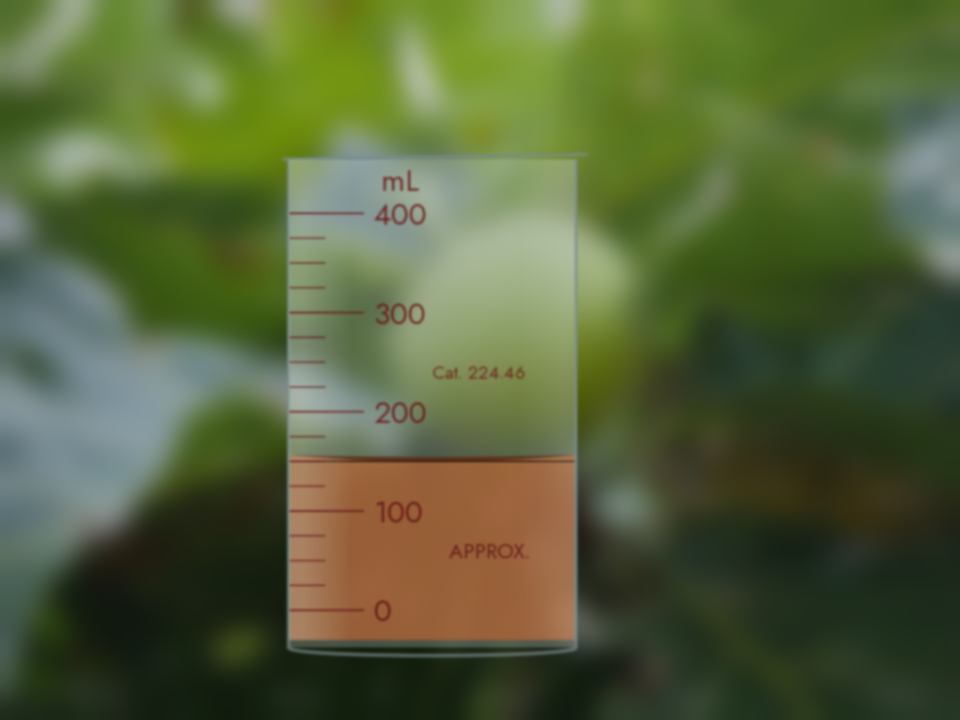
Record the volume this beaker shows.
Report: 150 mL
